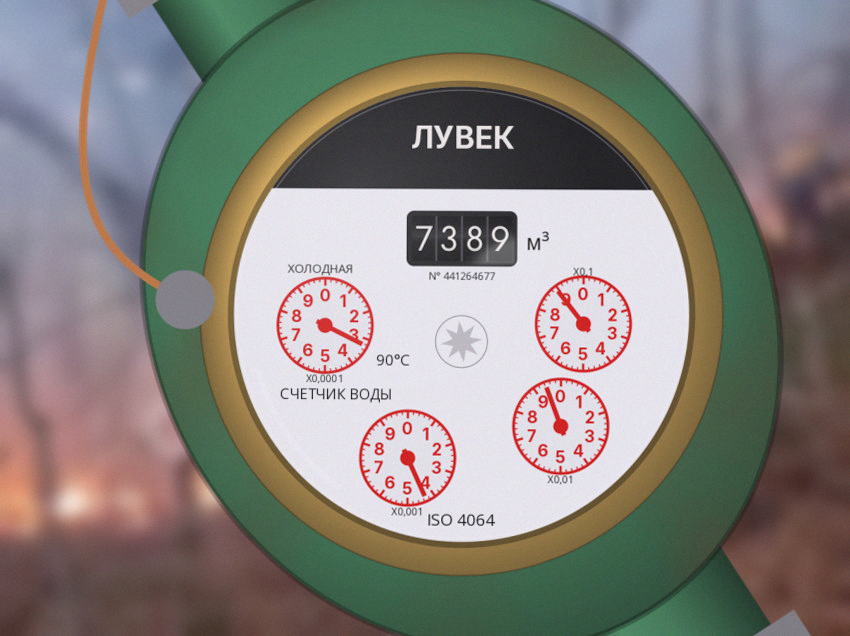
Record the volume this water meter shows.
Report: 7389.8943 m³
